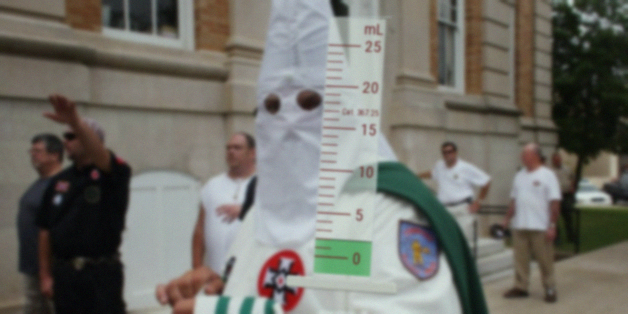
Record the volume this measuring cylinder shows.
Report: 2 mL
